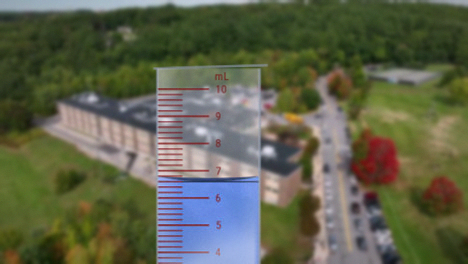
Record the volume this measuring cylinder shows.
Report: 6.6 mL
